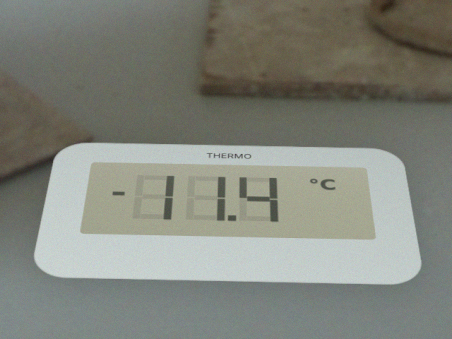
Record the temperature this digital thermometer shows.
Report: -11.4 °C
